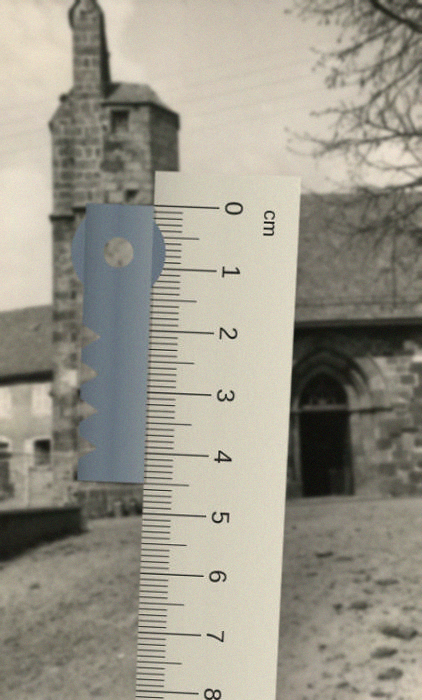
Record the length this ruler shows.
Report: 4.5 cm
